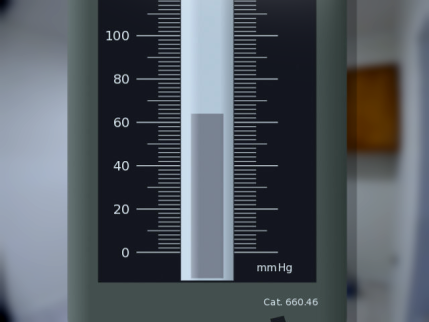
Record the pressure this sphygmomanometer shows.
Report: 64 mmHg
